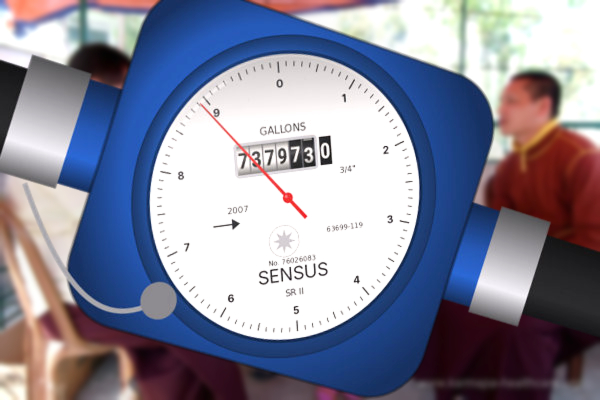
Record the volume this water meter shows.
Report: 7379728.9 gal
